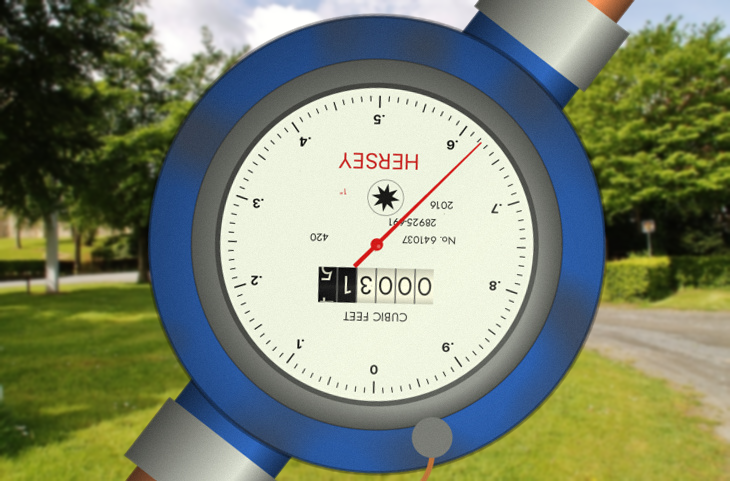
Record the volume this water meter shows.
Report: 314.62 ft³
